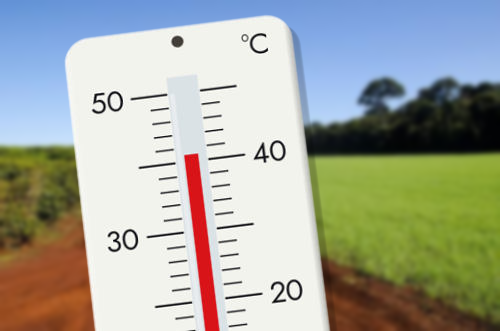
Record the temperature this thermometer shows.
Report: 41 °C
